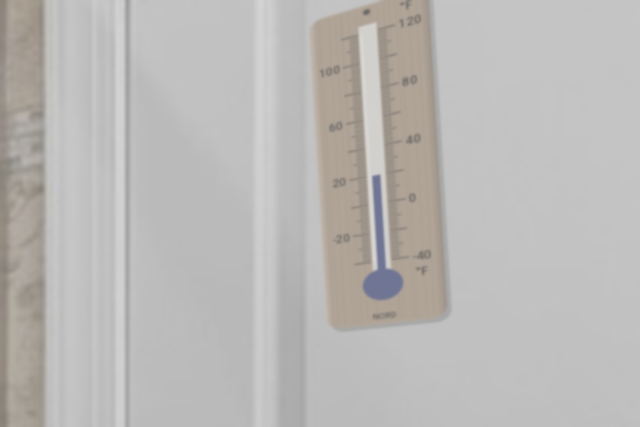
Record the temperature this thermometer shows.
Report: 20 °F
